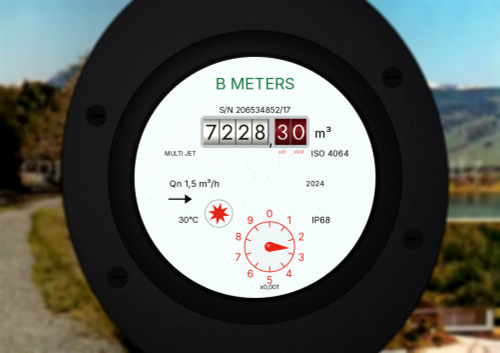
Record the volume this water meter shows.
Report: 7228.302 m³
